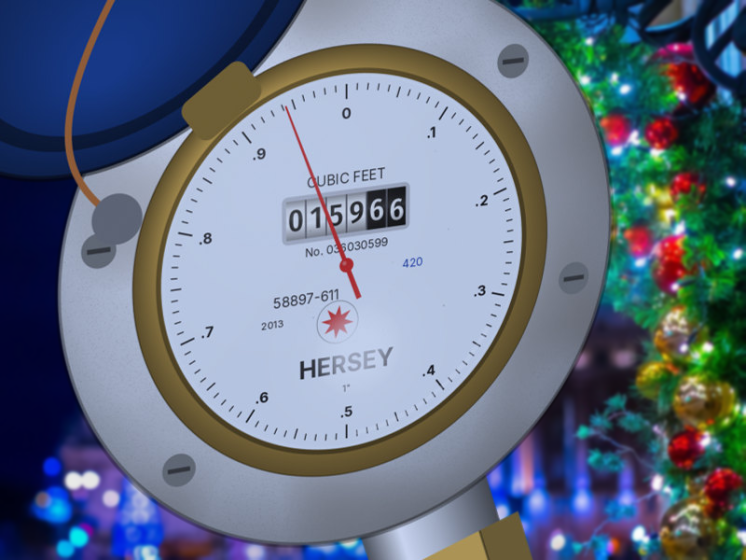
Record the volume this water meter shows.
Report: 15965.94 ft³
